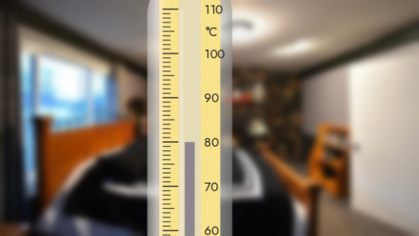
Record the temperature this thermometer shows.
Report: 80 °C
